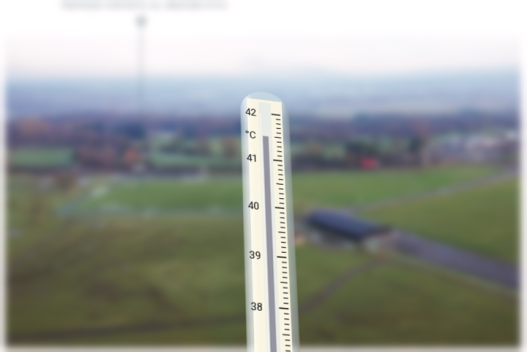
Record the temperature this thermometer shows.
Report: 41.5 °C
